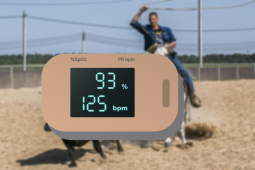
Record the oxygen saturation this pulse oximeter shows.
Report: 93 %
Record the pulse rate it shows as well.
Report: 125 bpm
